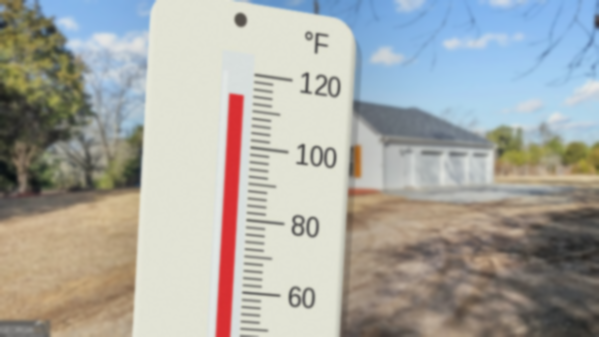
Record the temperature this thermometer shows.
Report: 114 °F
